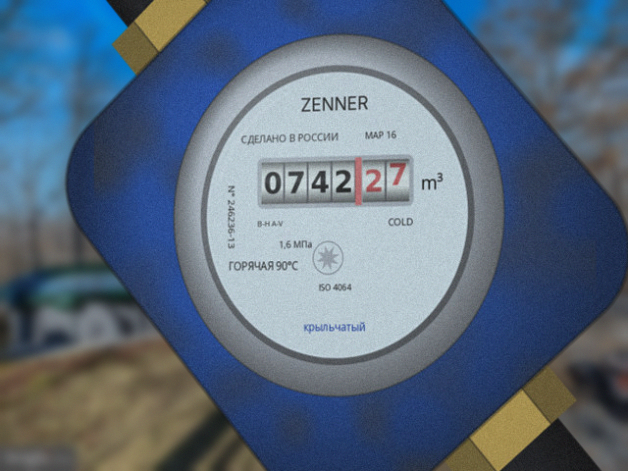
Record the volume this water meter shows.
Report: 742.27 m³
